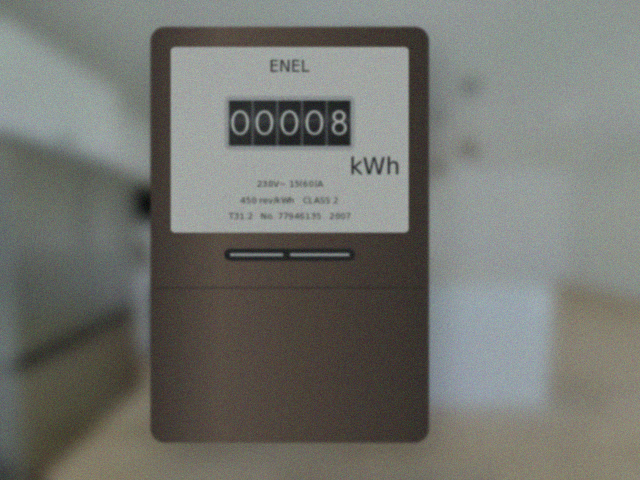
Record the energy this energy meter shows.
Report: 8 kWh
